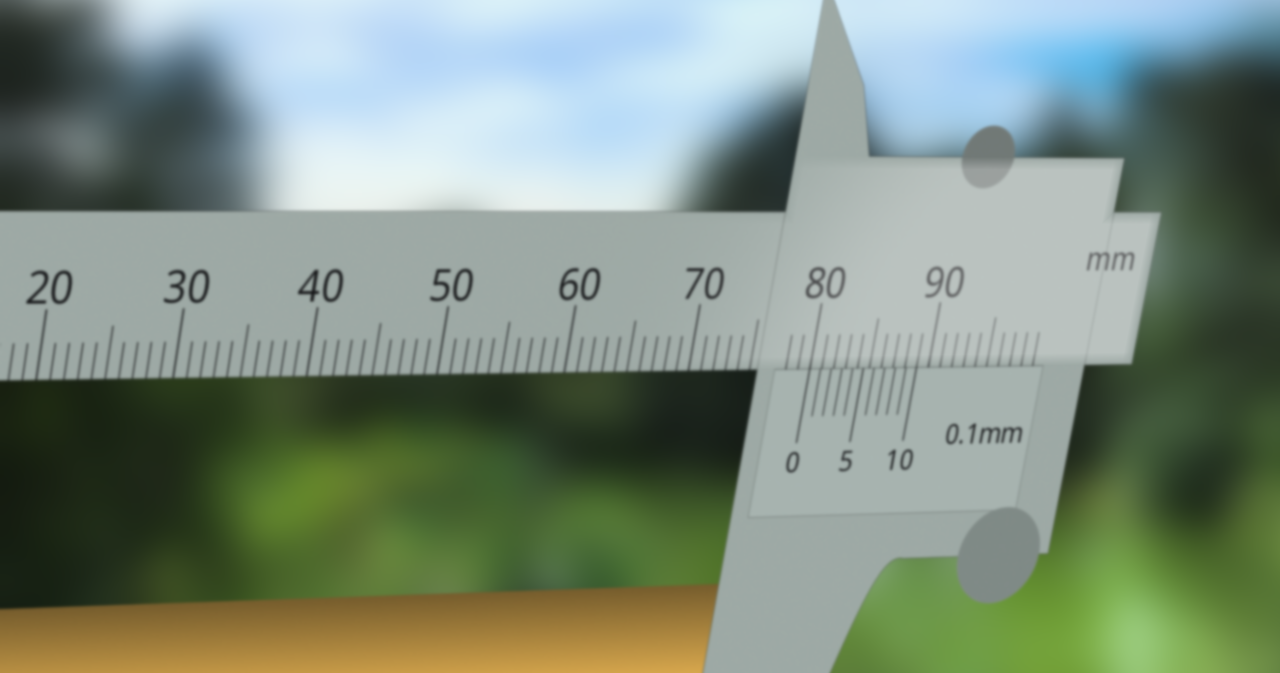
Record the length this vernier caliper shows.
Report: 80.0 mm
